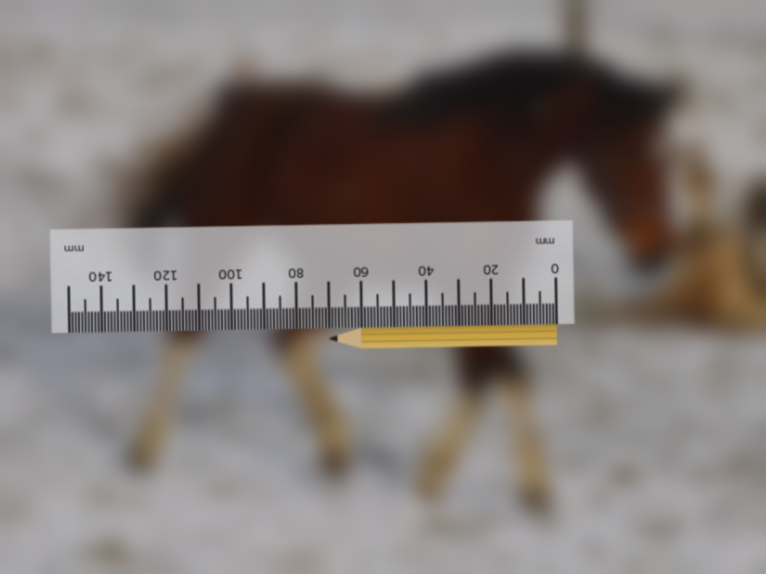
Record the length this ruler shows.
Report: 70 mm
